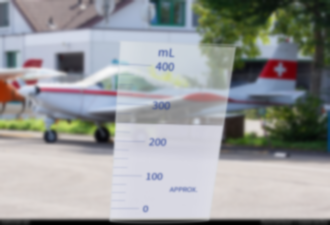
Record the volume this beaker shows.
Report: 250 mL
